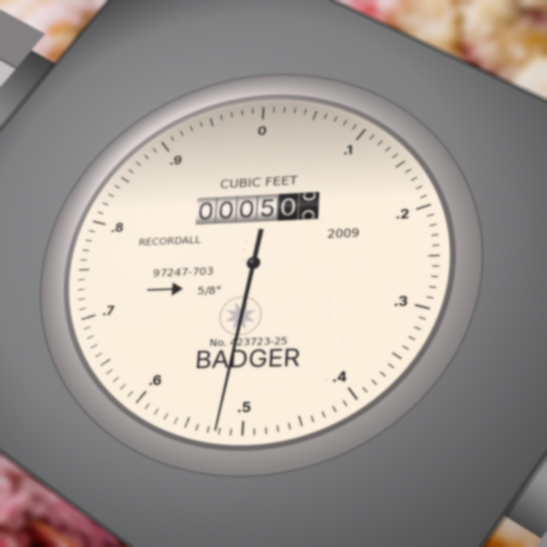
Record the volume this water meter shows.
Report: 508.52 ft³
